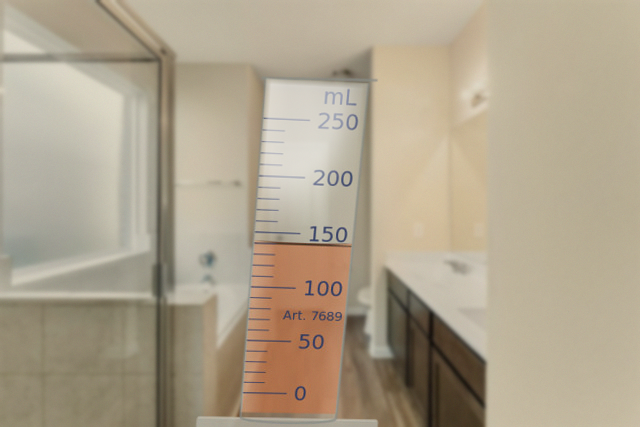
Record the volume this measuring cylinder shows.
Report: 140 mL
